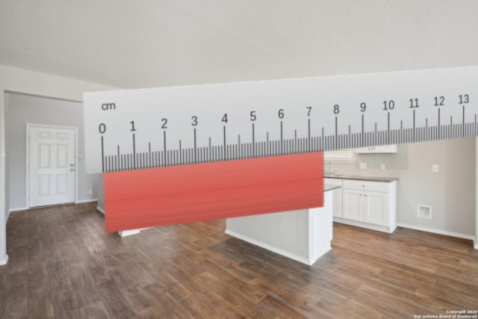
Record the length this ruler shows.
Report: 7.5 cm
